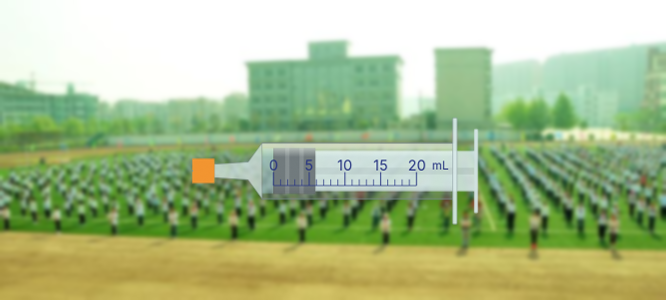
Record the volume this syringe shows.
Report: 0 mL
